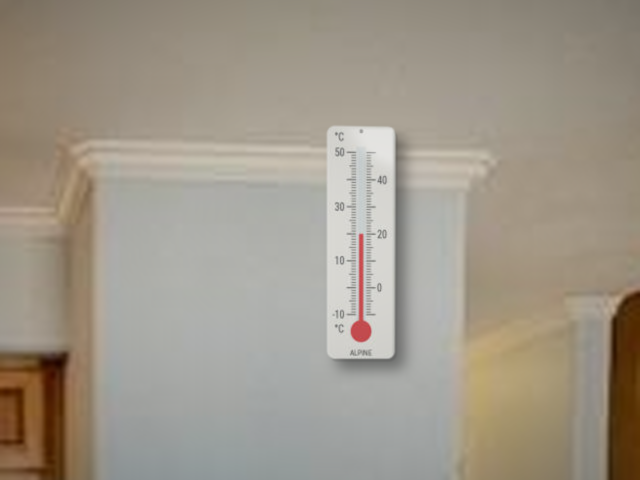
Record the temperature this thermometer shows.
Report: 20 °C
